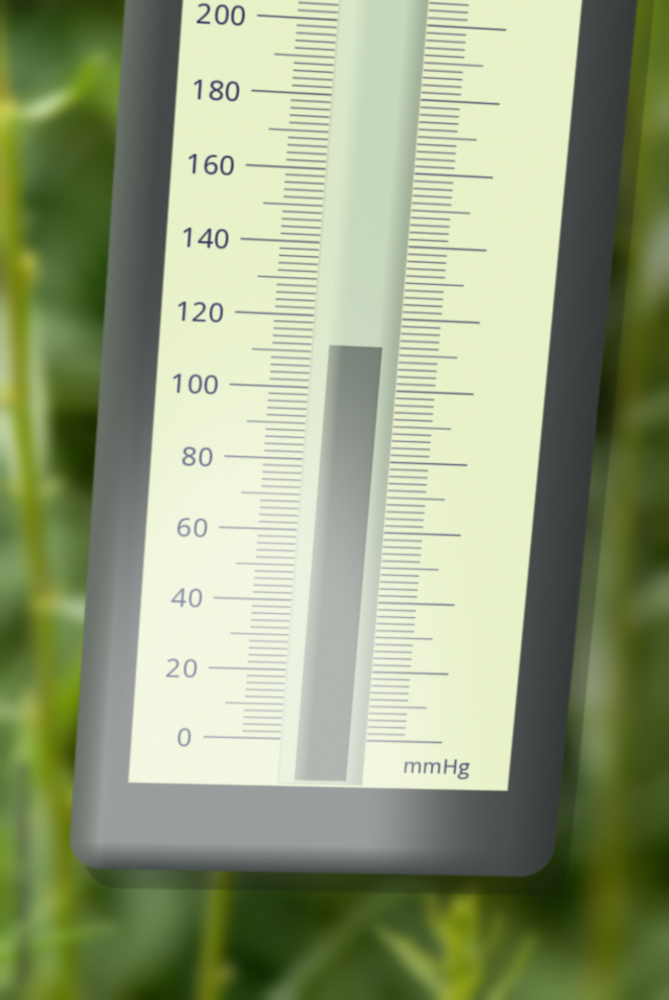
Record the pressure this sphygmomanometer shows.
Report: 112 mmHg
